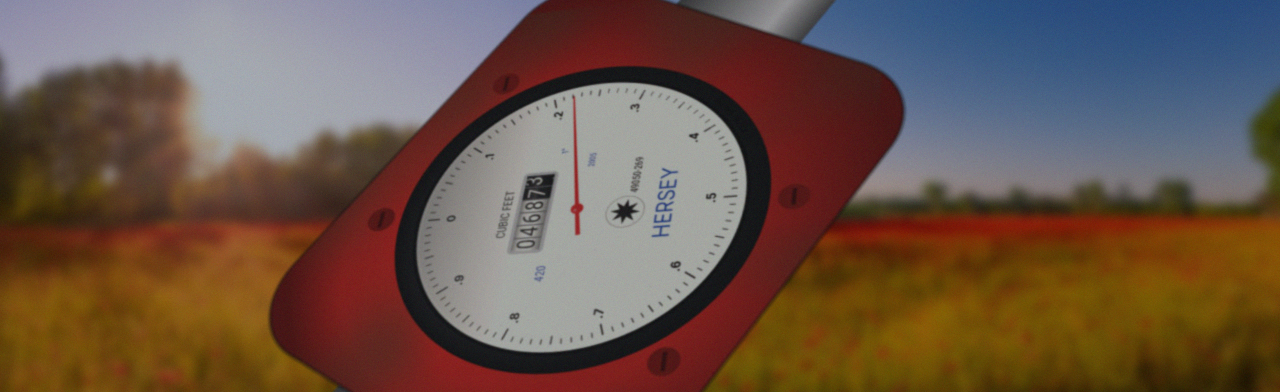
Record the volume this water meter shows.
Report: 46873.22 ft³
